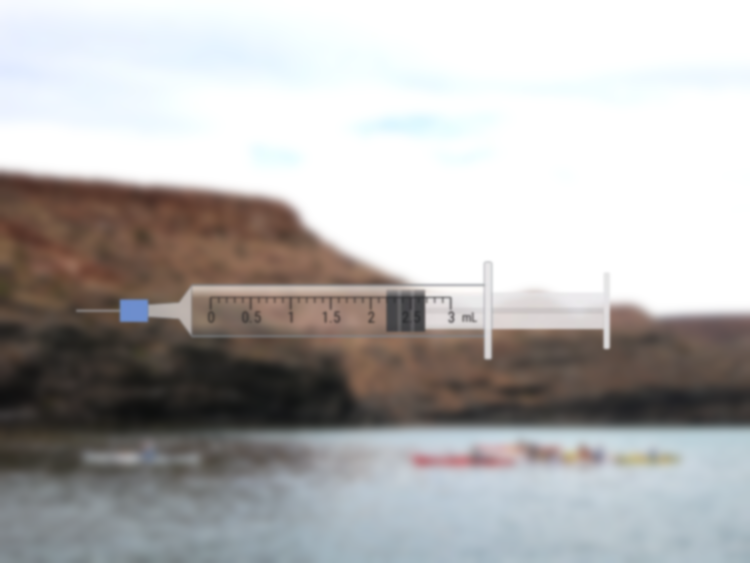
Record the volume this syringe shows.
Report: 2.2 mL
